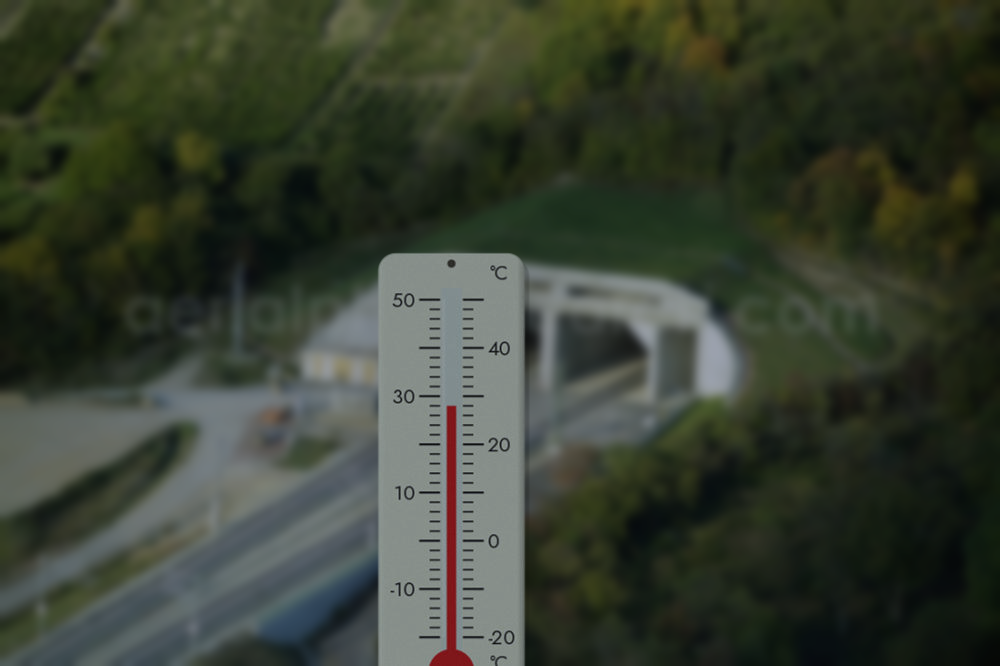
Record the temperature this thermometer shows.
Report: 28 °C
